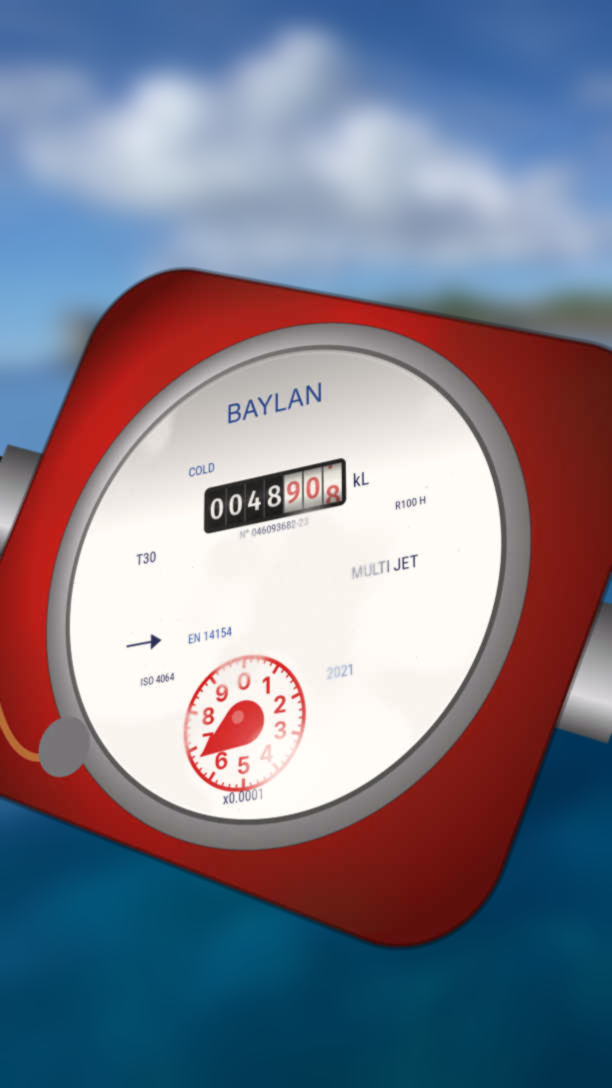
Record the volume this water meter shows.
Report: 48.9076 kL
